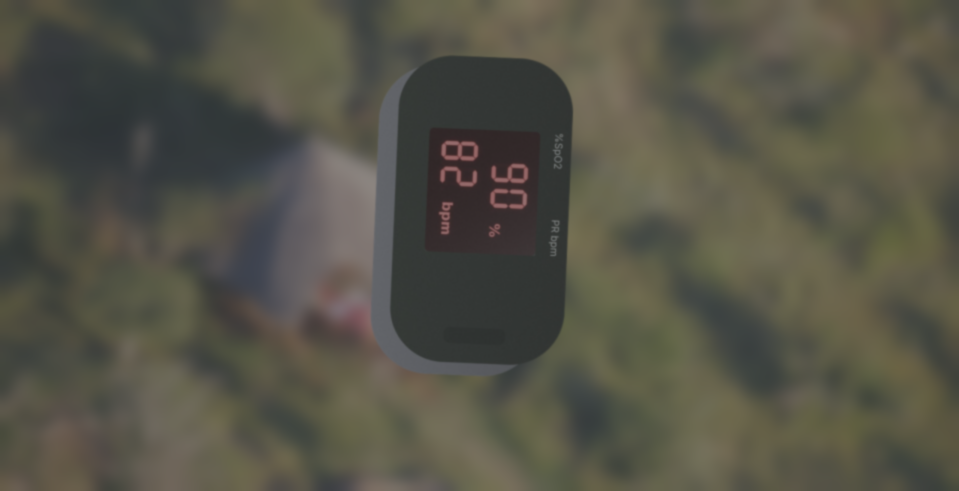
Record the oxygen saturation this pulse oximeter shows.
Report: 90 %
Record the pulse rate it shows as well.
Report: 82 bpm
